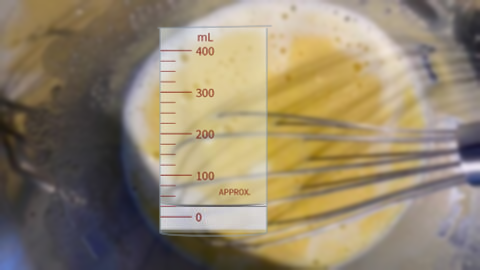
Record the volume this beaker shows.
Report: 25 mL
